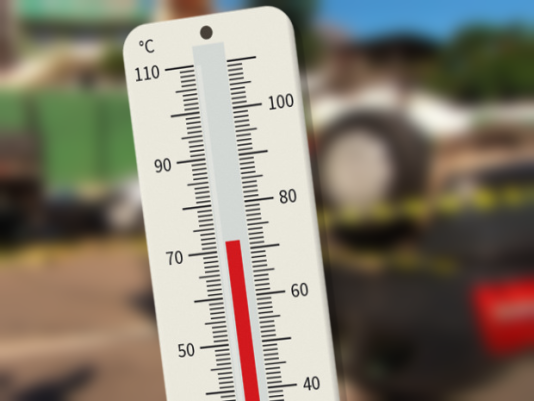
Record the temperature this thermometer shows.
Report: 72 °C
